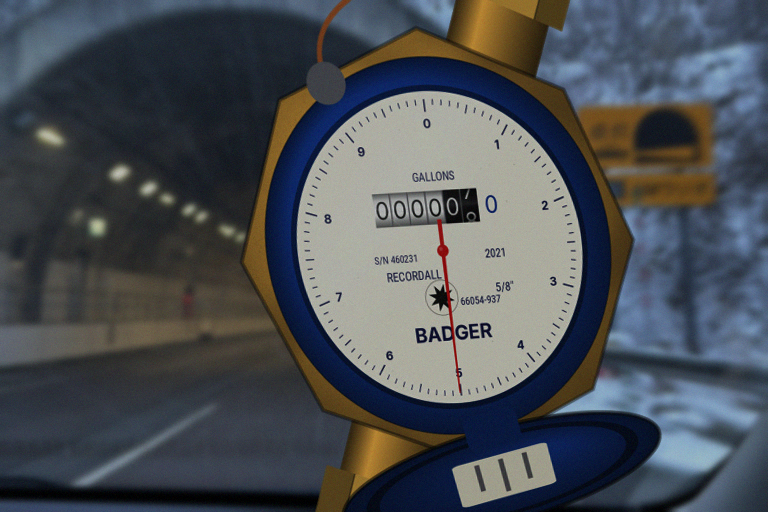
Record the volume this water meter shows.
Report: 75.0 gal
